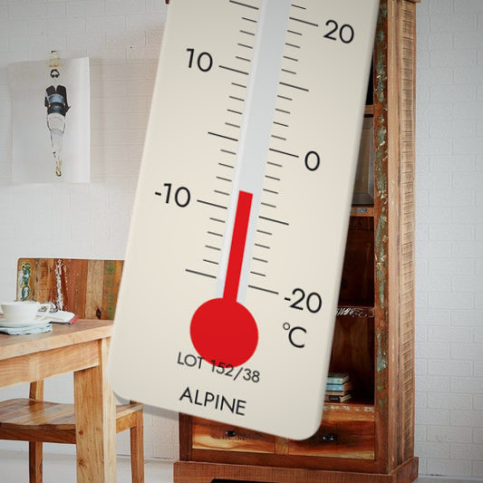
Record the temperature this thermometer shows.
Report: -7 °C
